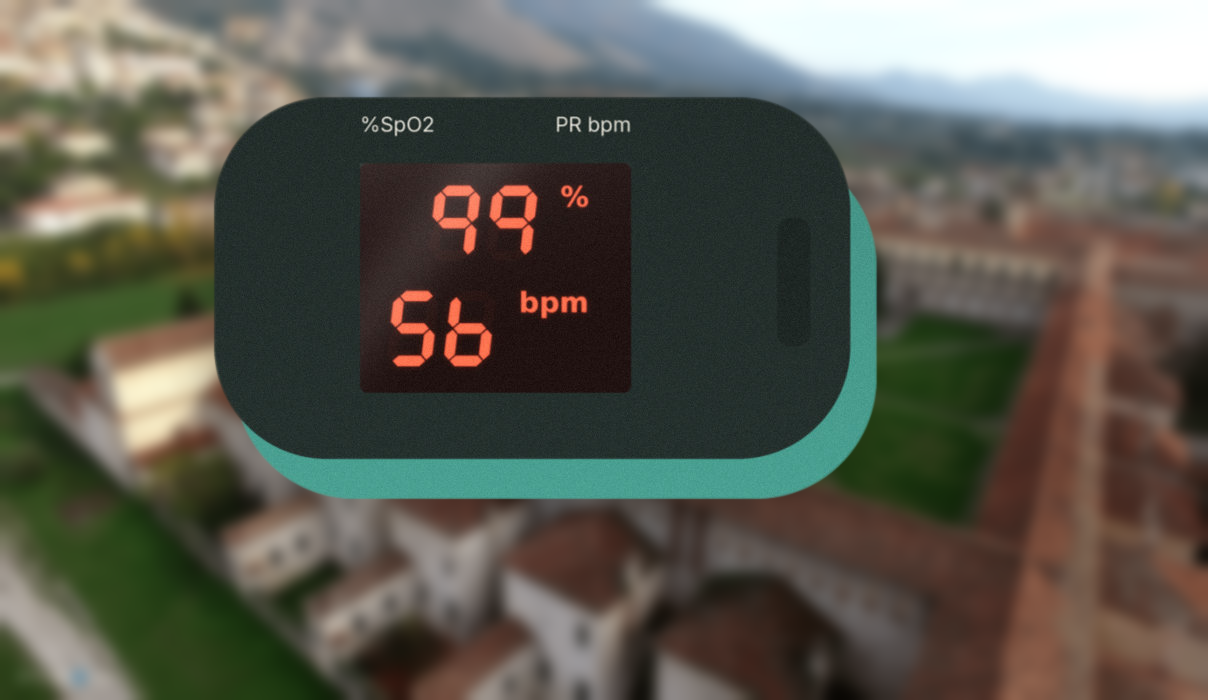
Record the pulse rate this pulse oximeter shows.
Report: 56 bpm
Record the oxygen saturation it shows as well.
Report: 99 %
